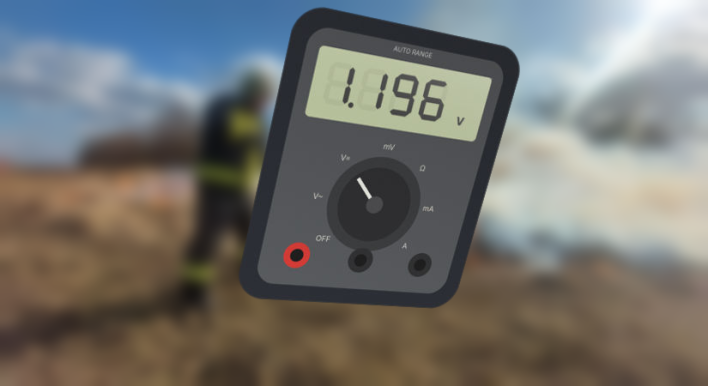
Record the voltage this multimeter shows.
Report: 1.196 V
